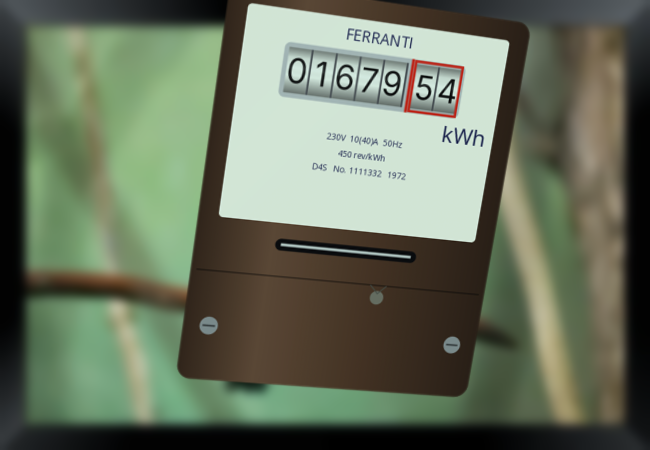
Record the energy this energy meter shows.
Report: 1679.54 kWh
